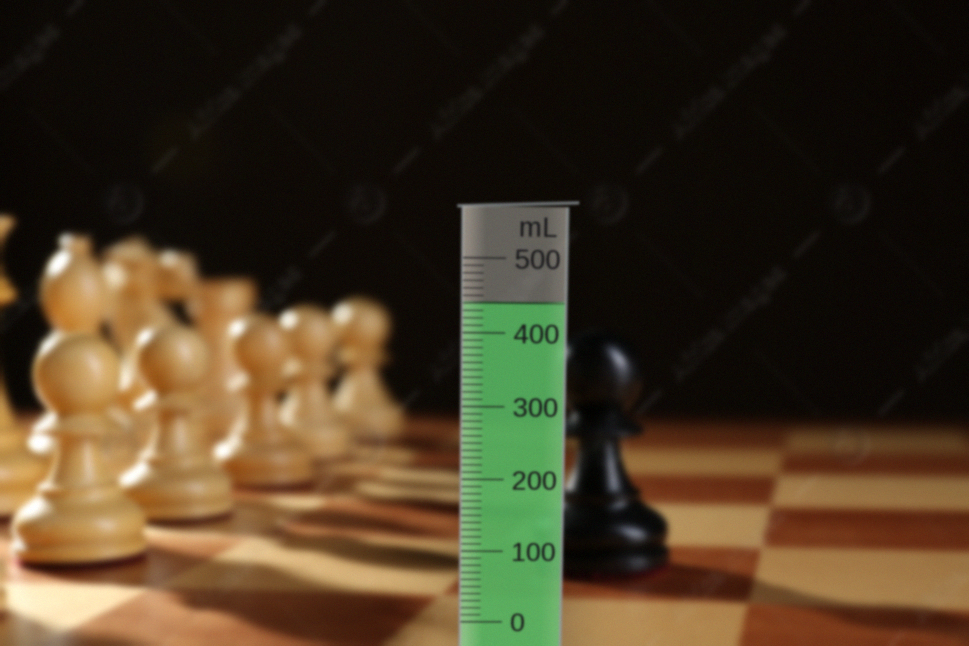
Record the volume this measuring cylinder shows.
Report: 440 mL
